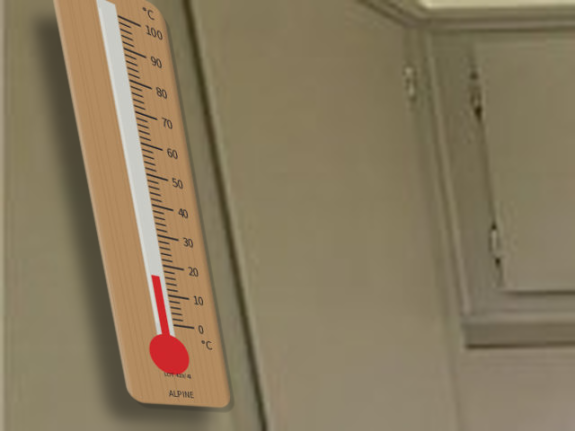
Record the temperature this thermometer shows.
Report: 16 °C
